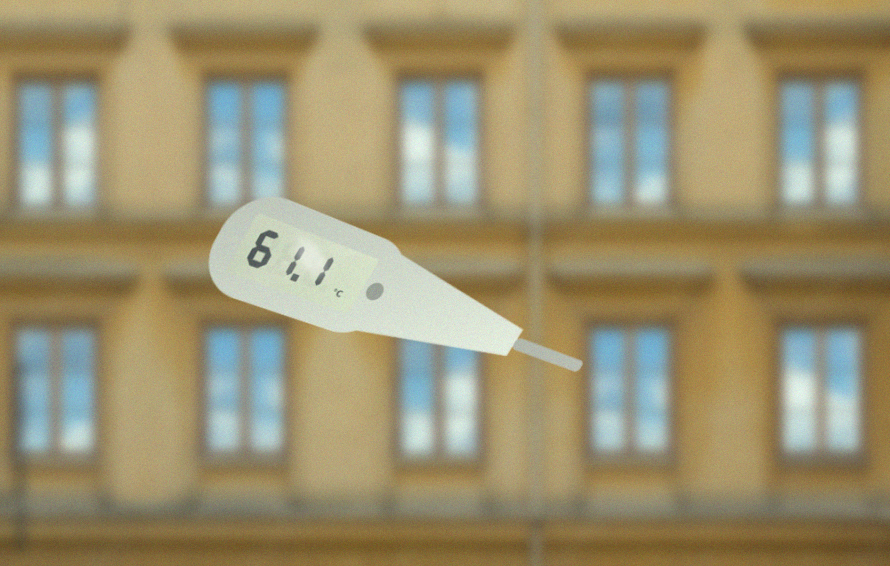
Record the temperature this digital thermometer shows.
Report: 61.1 °C
